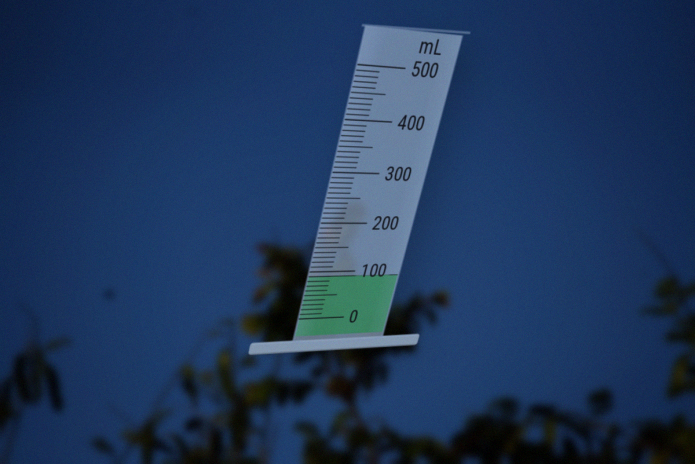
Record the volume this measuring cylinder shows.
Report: 90 mL
